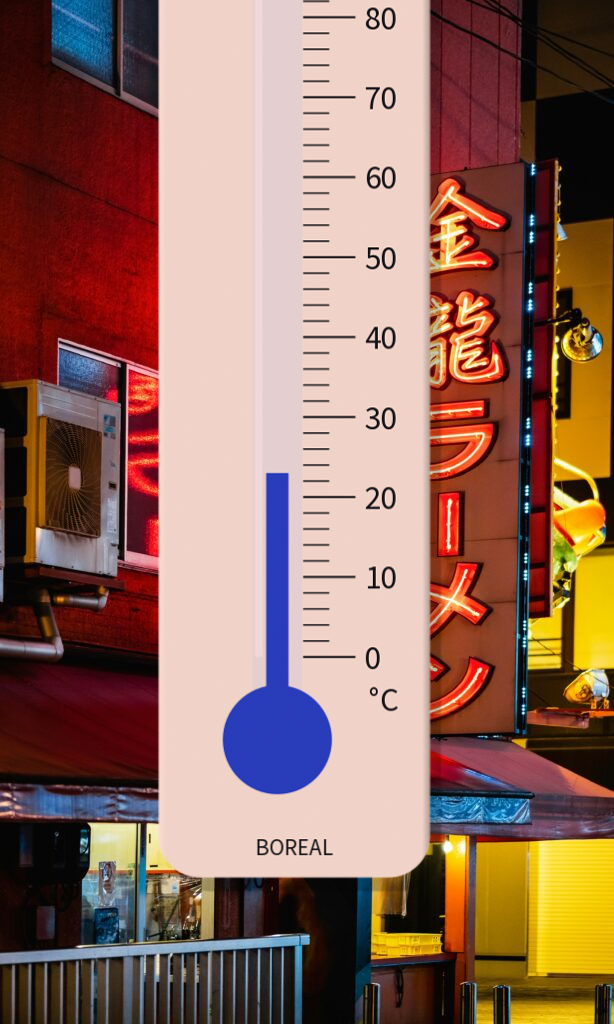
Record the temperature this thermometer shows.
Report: 23 °C
